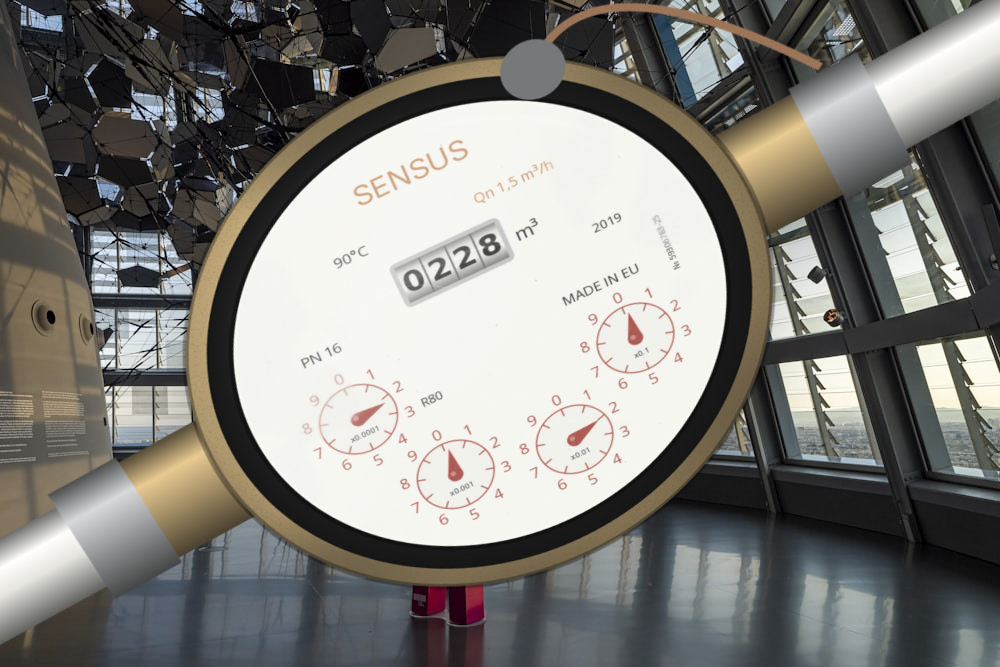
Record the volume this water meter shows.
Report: 228.0202 m³
